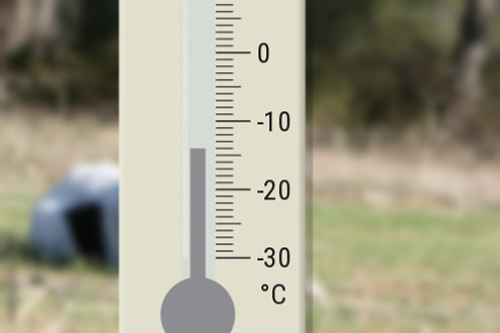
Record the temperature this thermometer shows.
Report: -14 °C
